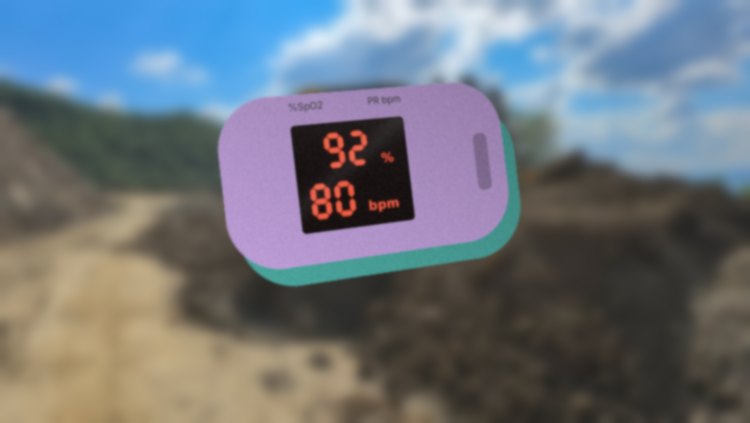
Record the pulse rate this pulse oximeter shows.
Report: 80 bpm
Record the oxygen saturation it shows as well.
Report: 92 %
